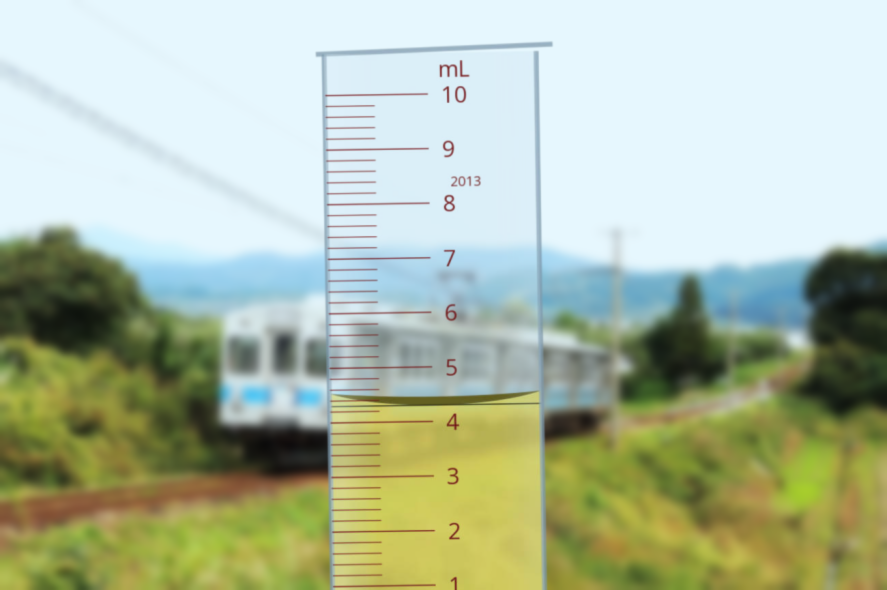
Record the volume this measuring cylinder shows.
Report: 4.3 mL
